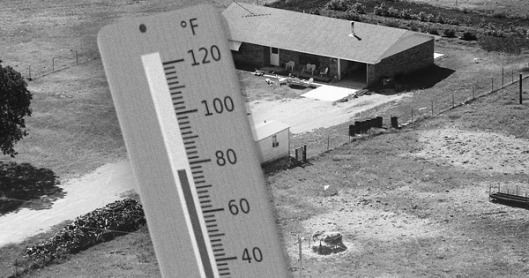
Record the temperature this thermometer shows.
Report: 78 °F
